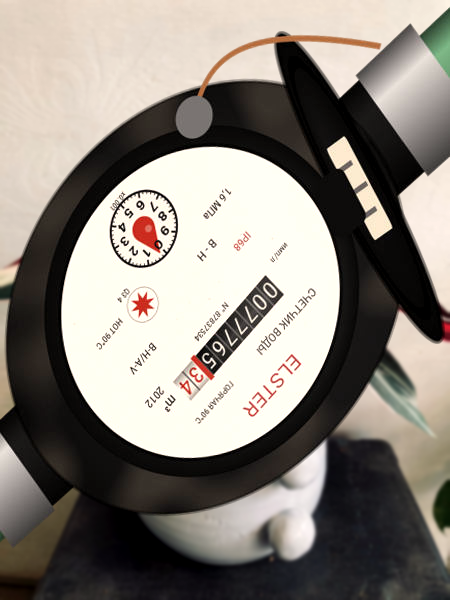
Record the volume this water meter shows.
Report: 77765.340 m³
